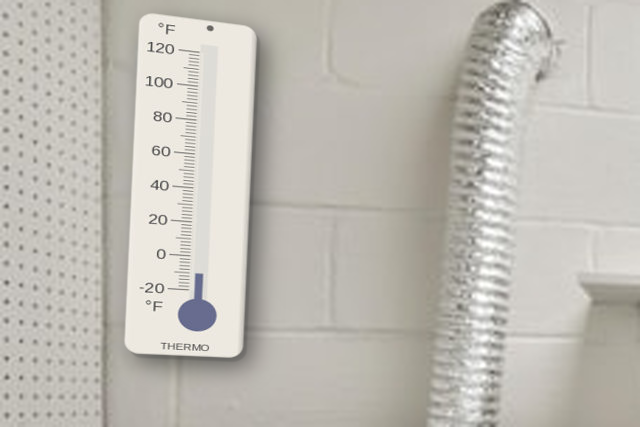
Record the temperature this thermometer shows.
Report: -10 °F
